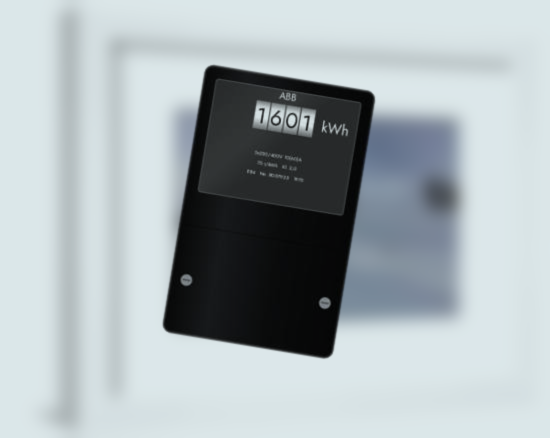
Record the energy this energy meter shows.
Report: 1601 kWh
